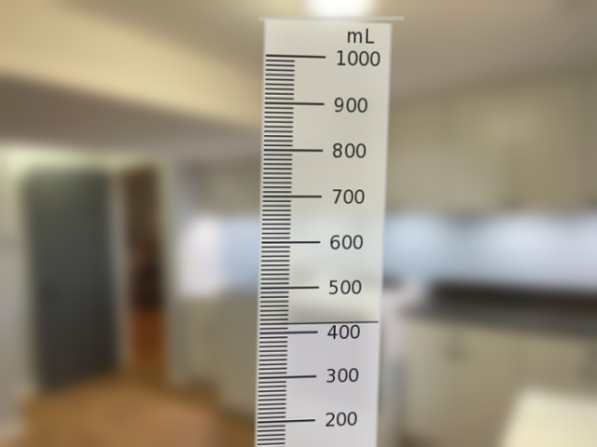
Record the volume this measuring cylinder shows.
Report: 420 mL
